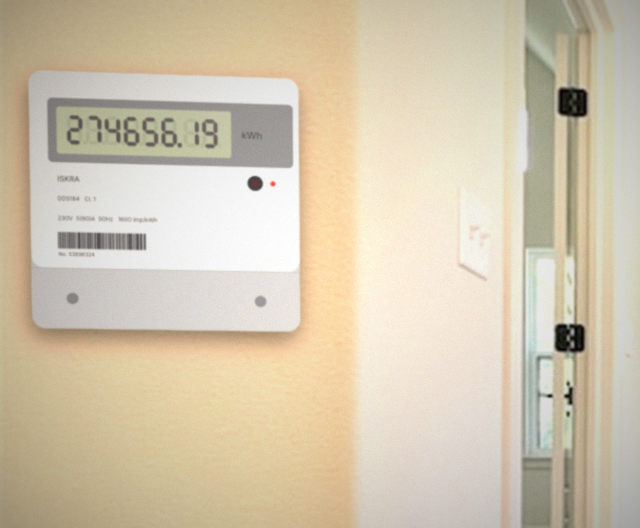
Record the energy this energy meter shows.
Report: 274656.19 kWh
